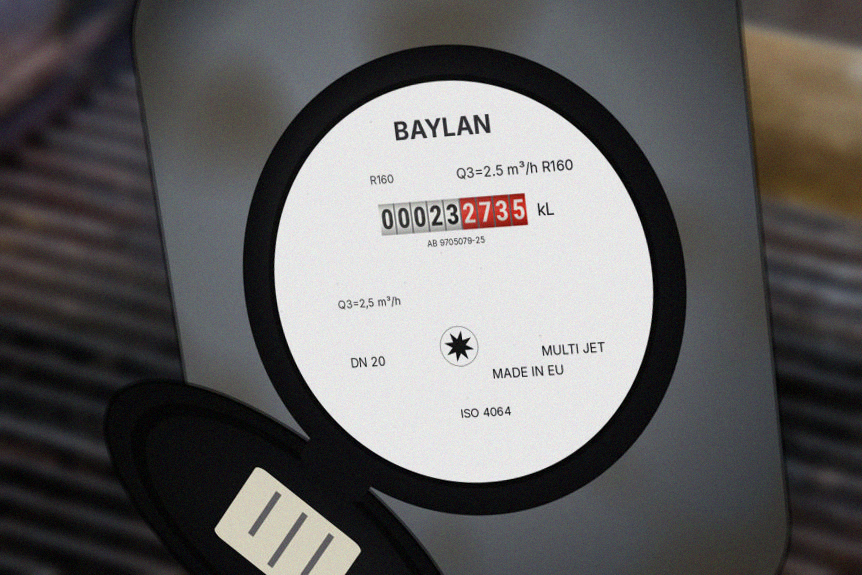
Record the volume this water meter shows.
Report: 23.2735 kL
